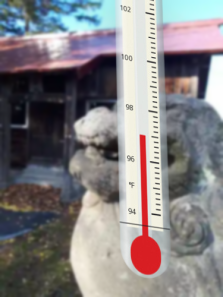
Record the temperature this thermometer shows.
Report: 97 °F
